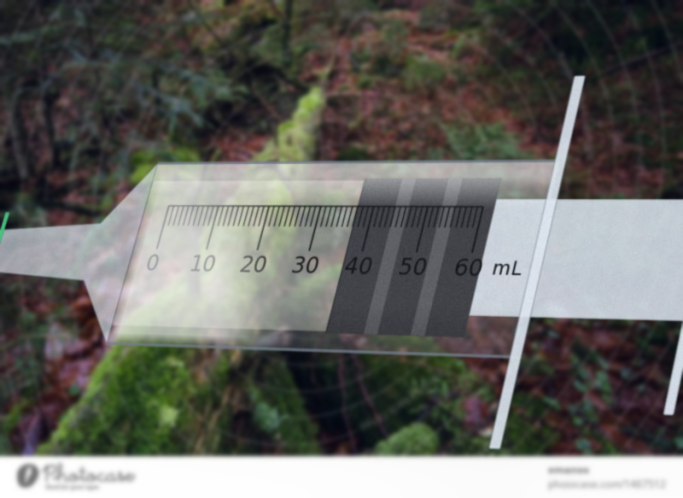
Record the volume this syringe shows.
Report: 37 mL
